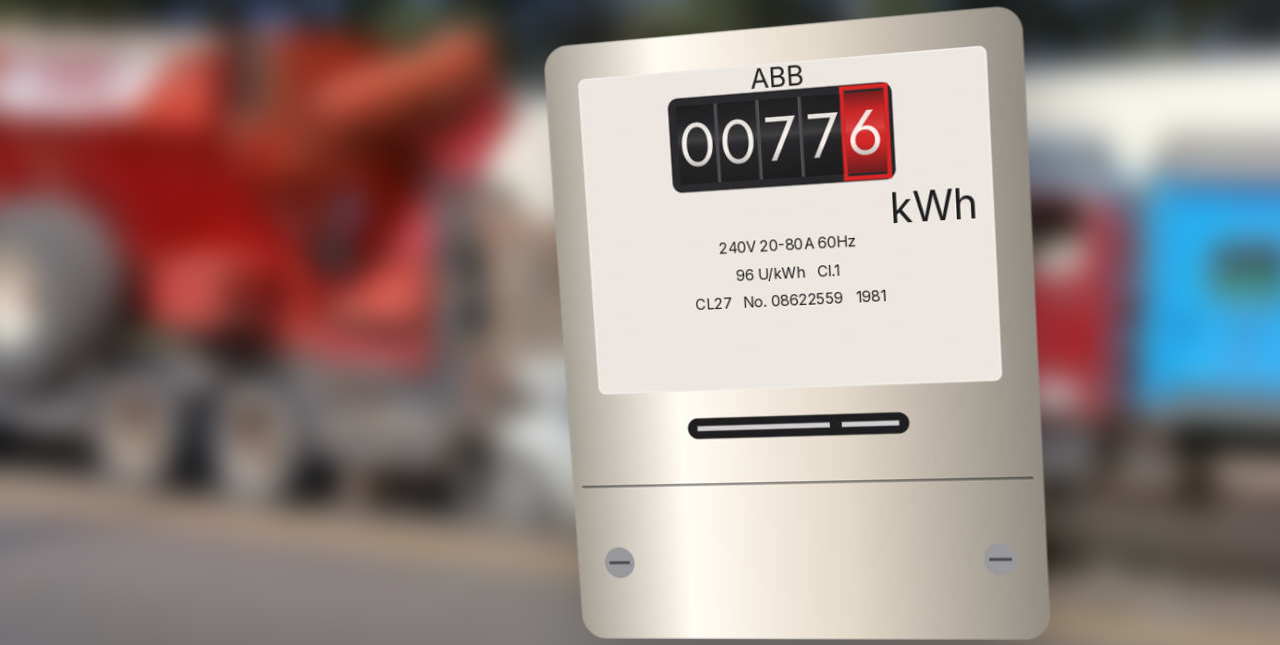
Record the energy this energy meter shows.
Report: 77.6 kWh
